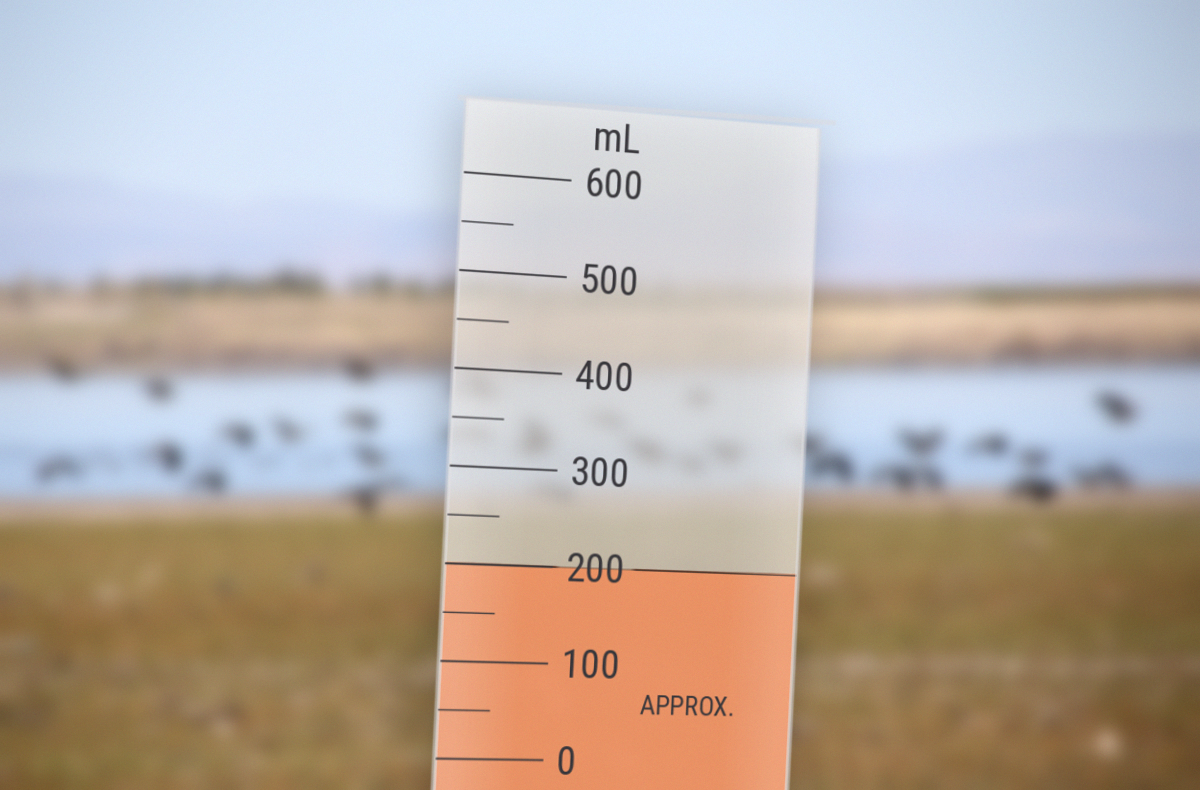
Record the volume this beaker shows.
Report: 200 mL
